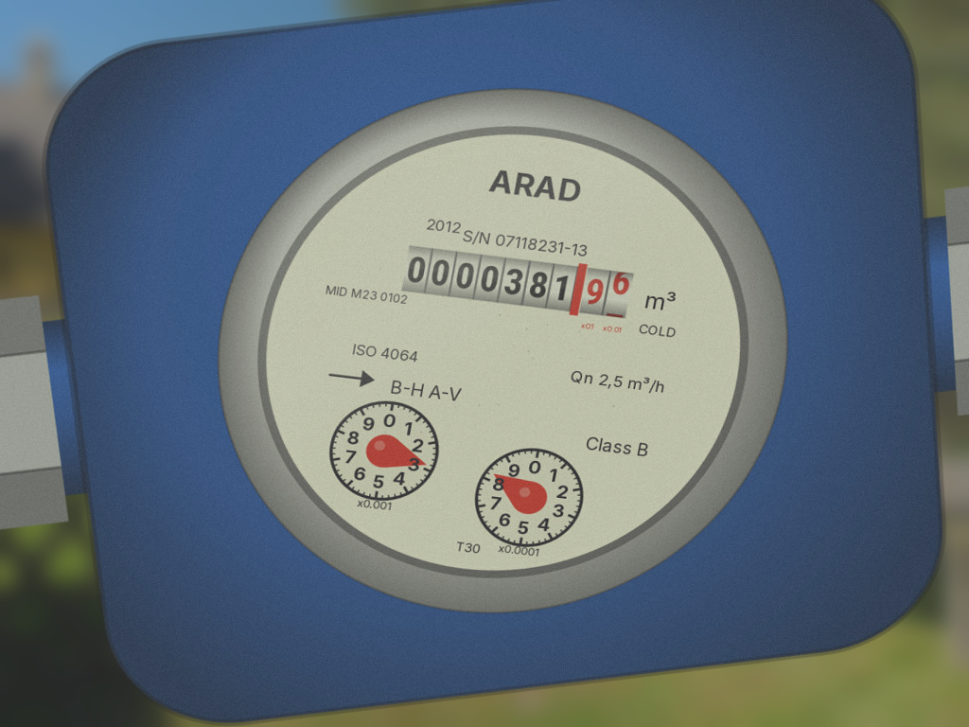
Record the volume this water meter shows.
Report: 381.9628 m³
